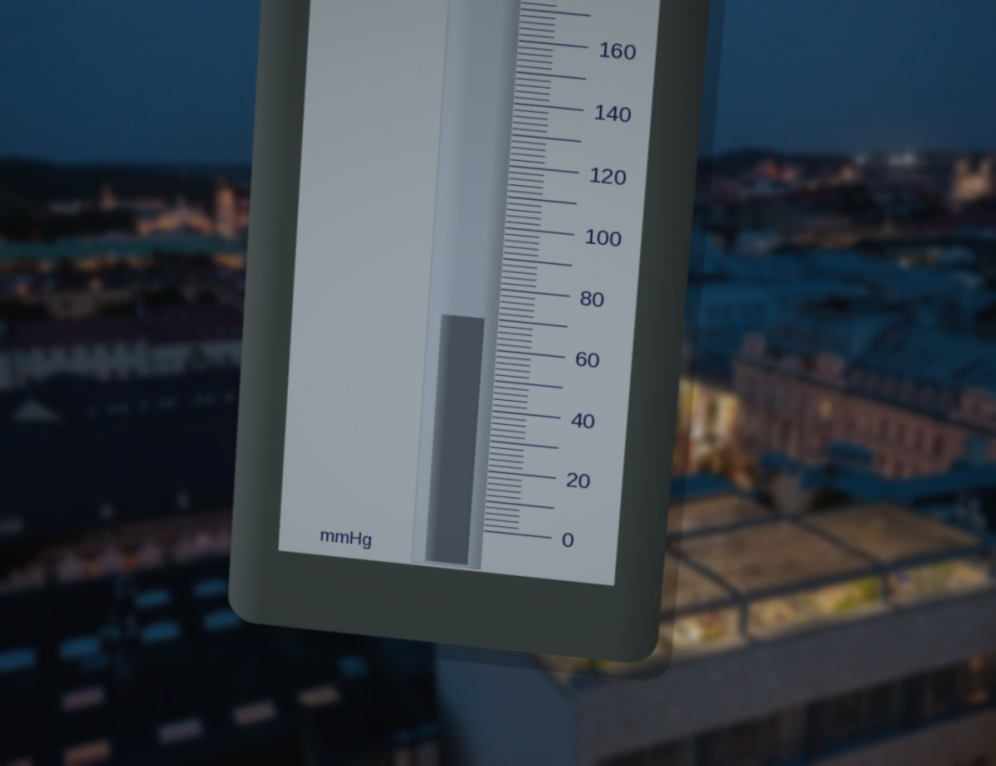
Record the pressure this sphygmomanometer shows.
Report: 70 mmHg
